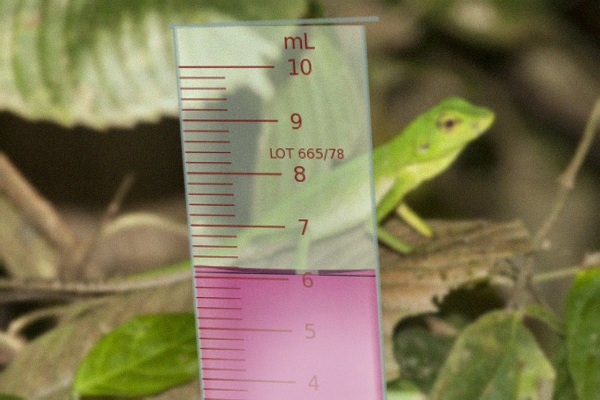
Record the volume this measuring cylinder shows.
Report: 6.1 mL
